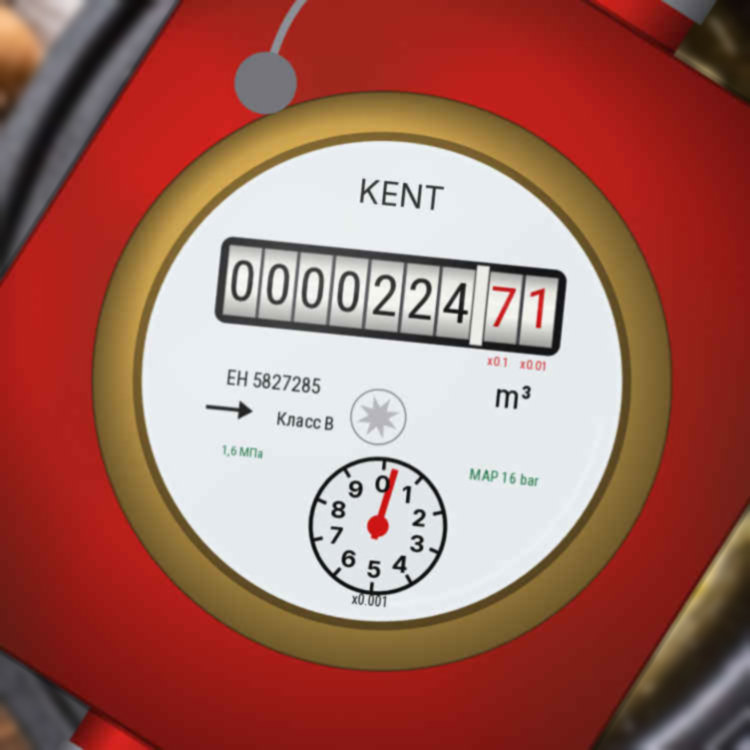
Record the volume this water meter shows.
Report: 224.710 m³
